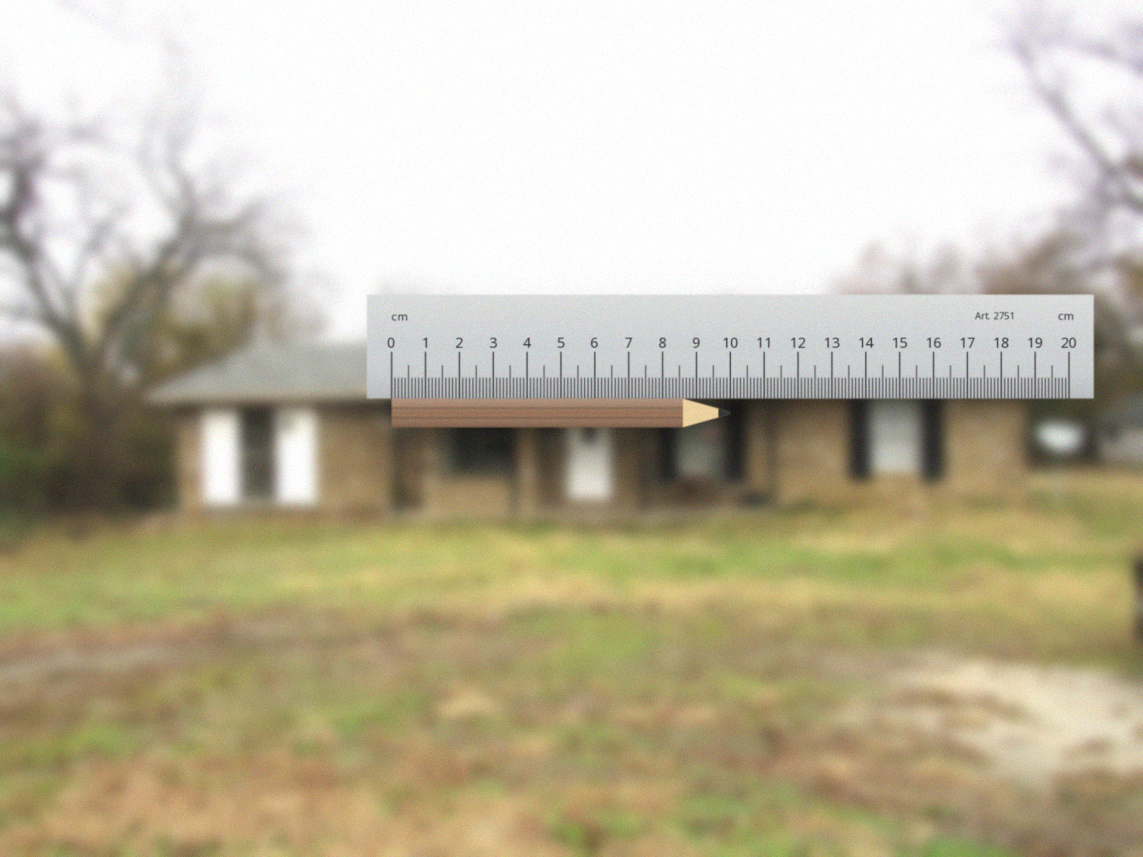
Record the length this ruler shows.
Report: 10 cm
